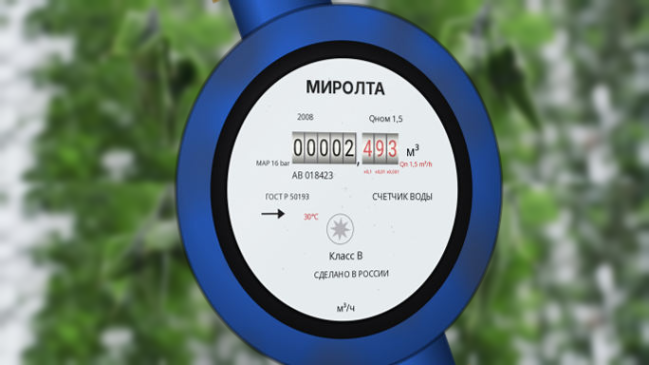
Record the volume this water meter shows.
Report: 2.493 m³
